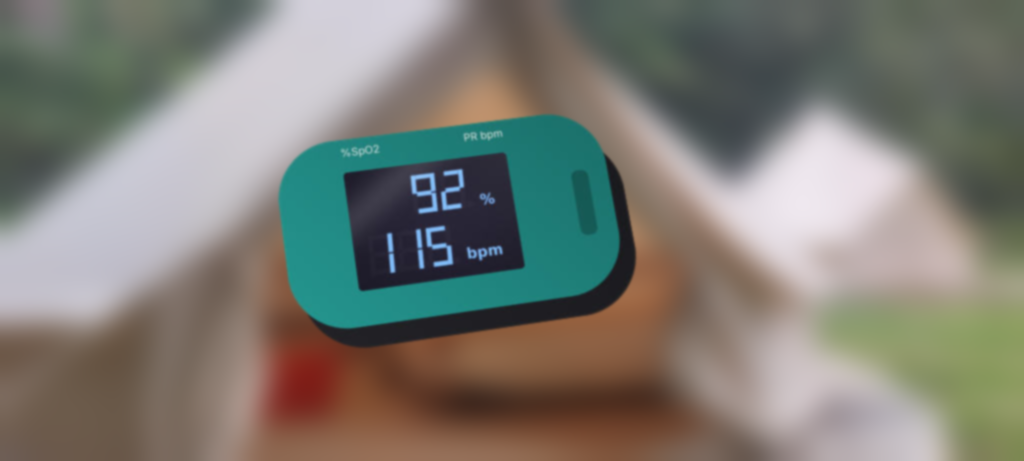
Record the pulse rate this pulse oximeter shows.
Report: 115 bpm
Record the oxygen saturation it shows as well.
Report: 92 %
